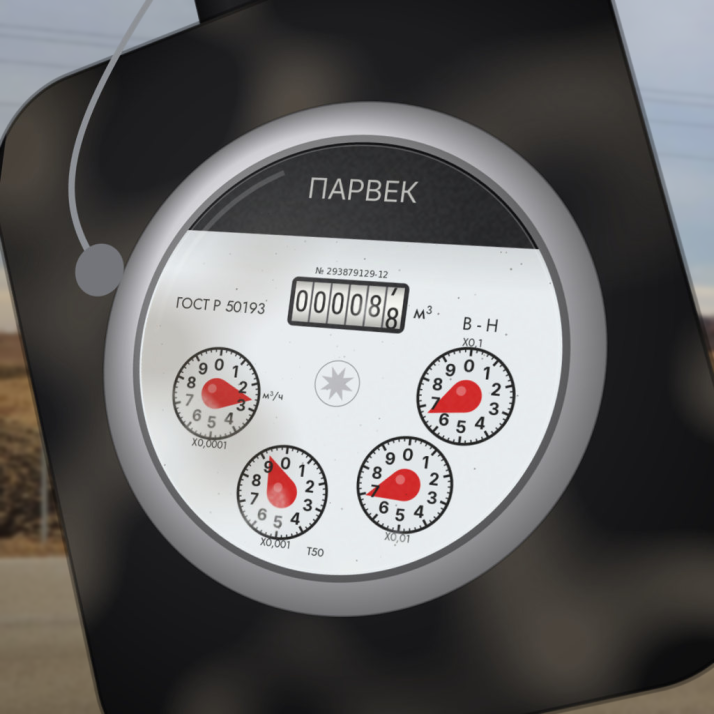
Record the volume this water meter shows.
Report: 87.6692 m³
